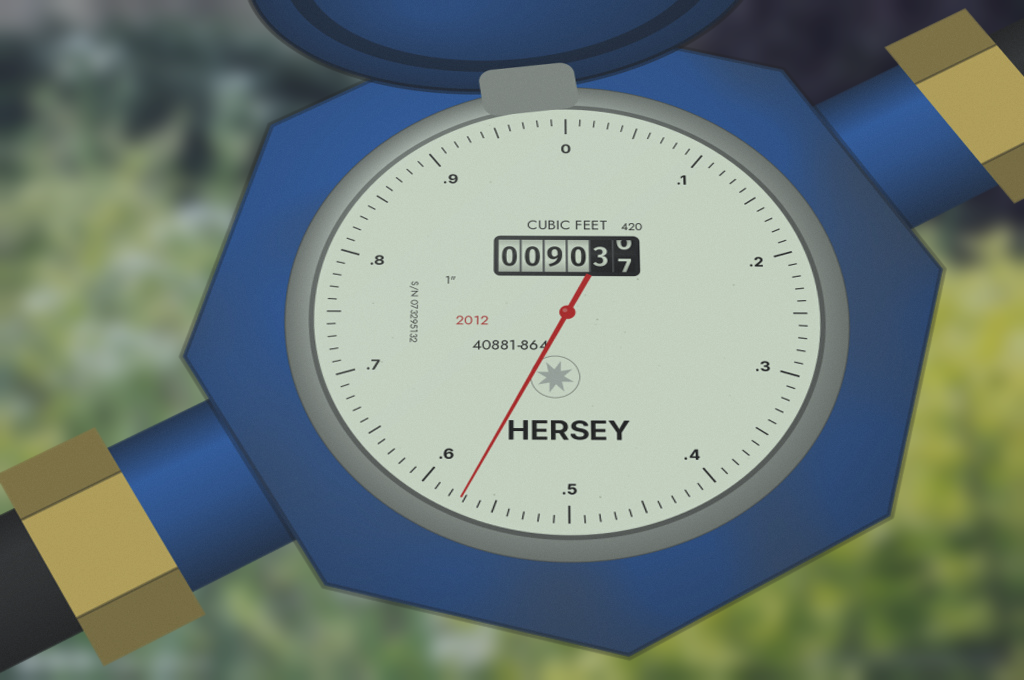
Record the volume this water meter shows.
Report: 9036.57 ft³
